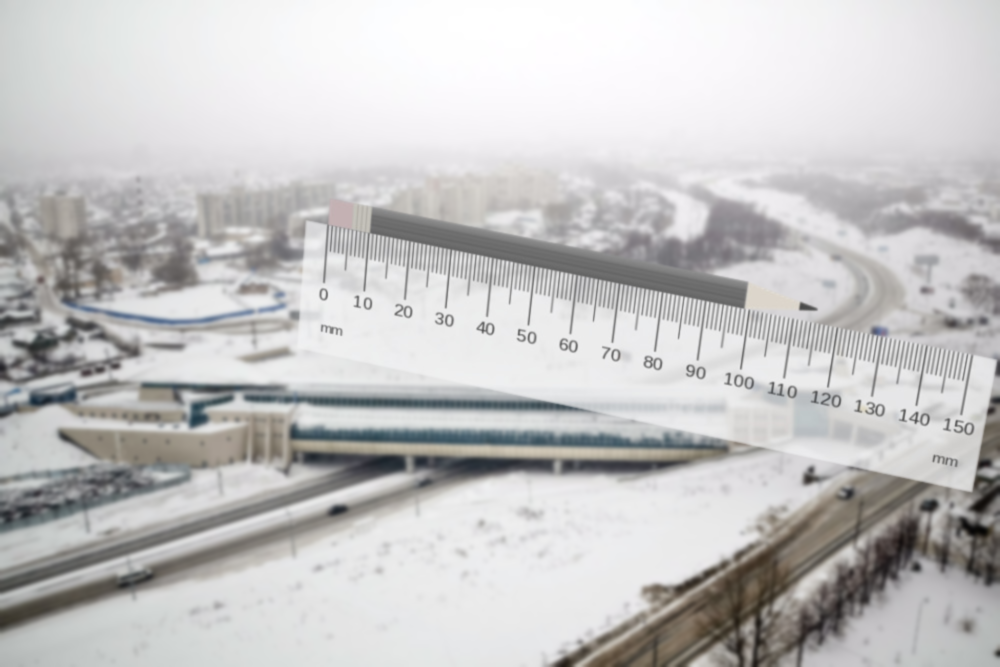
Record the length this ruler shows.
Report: 115 mm
